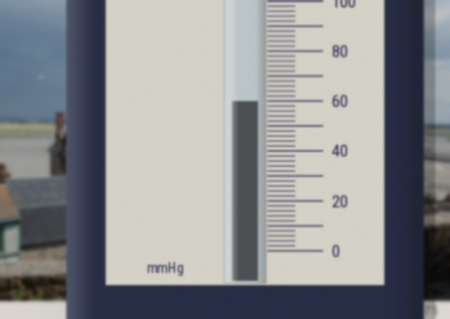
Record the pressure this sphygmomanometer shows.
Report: 60 mmHg
